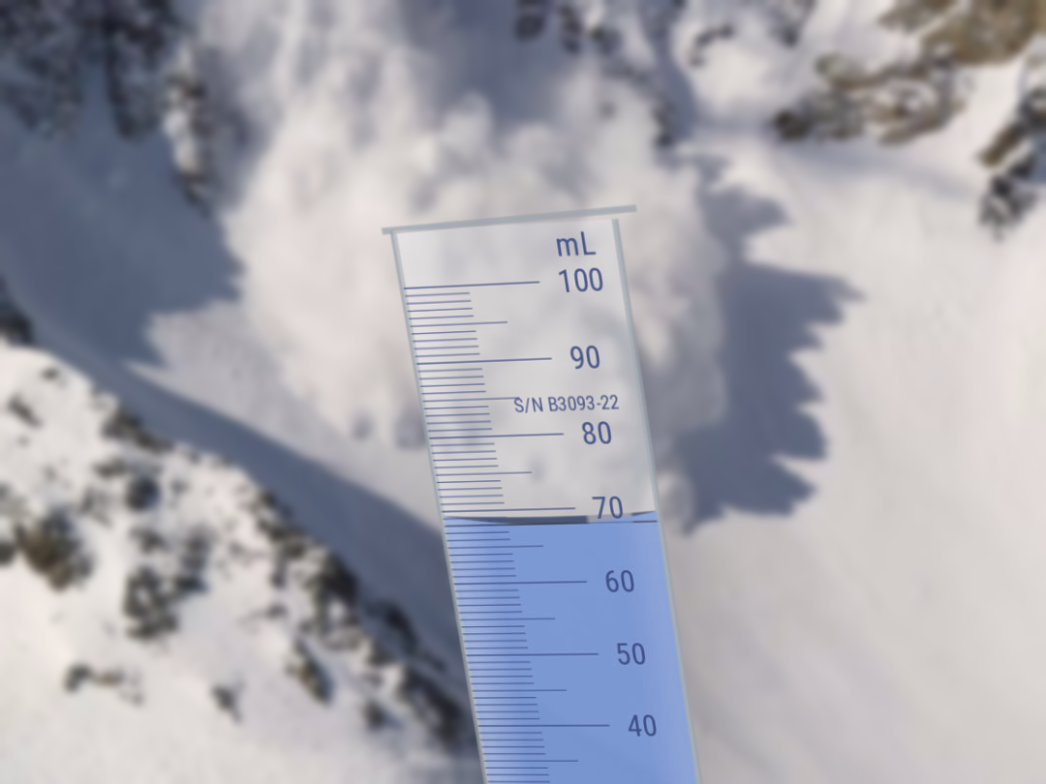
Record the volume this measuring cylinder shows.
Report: 68 mL
